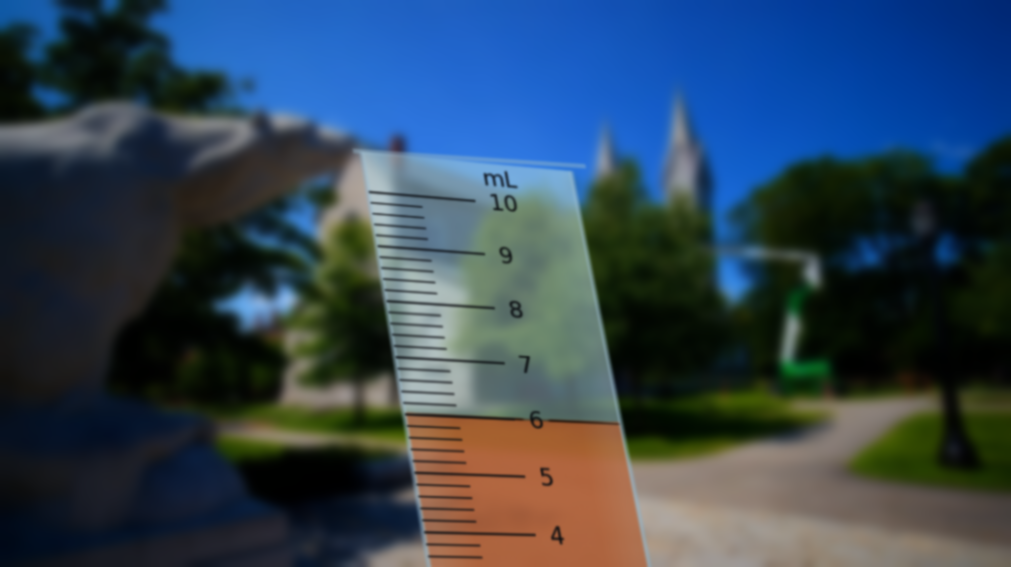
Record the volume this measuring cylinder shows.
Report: 6 mL
